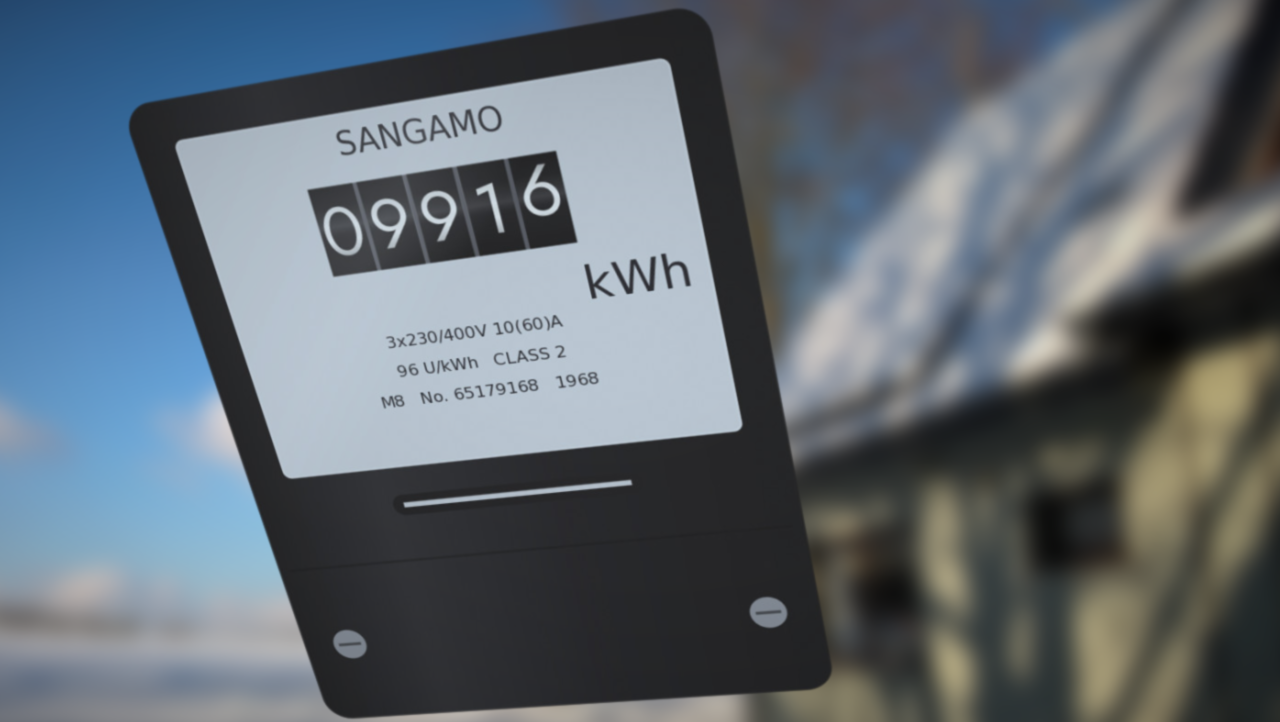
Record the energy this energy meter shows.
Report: 9916 kWh
